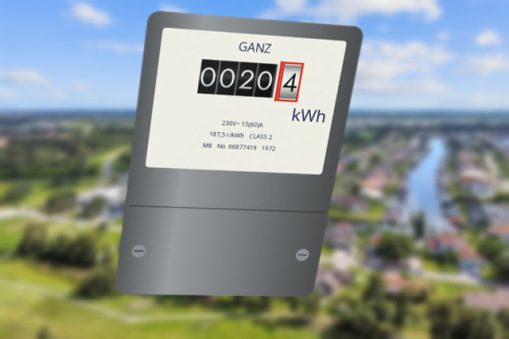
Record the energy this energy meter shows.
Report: 20.4 kWh
